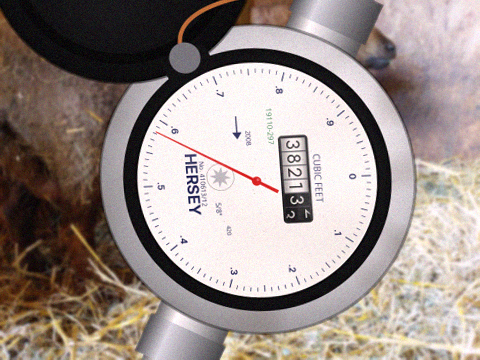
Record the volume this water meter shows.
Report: 382132.58 ft³
